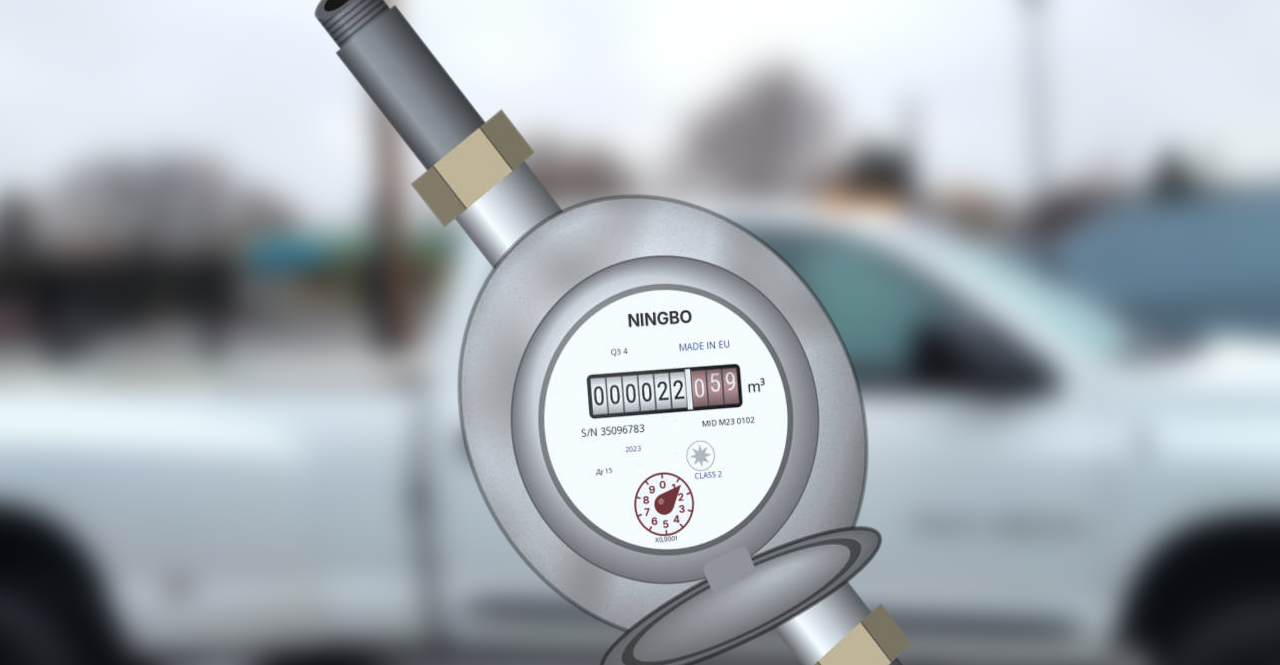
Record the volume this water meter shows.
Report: 22.0591 m³
